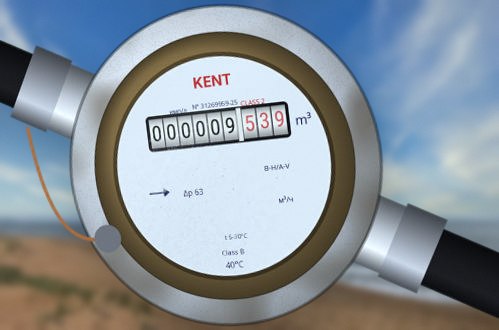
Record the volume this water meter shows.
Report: 9.539 m³
